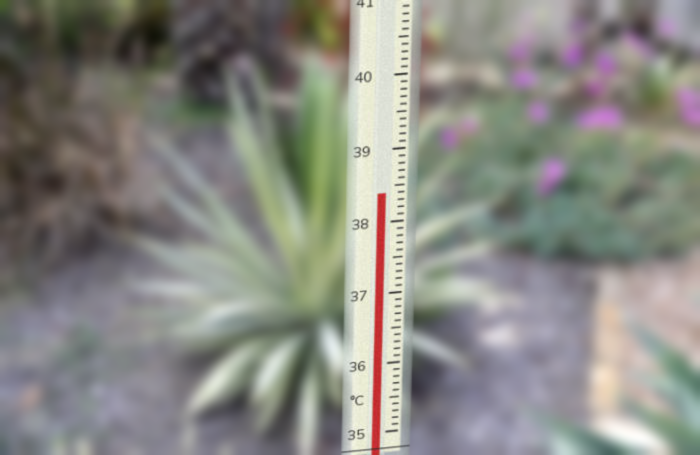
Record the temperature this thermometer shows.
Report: 38.4 °C
